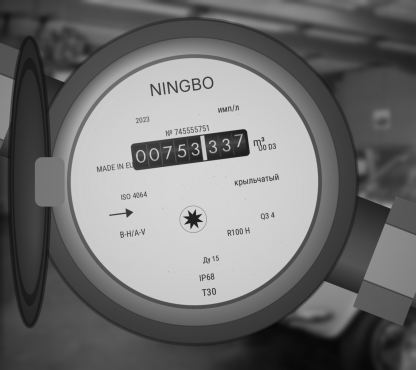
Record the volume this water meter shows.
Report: 753.337 m³
